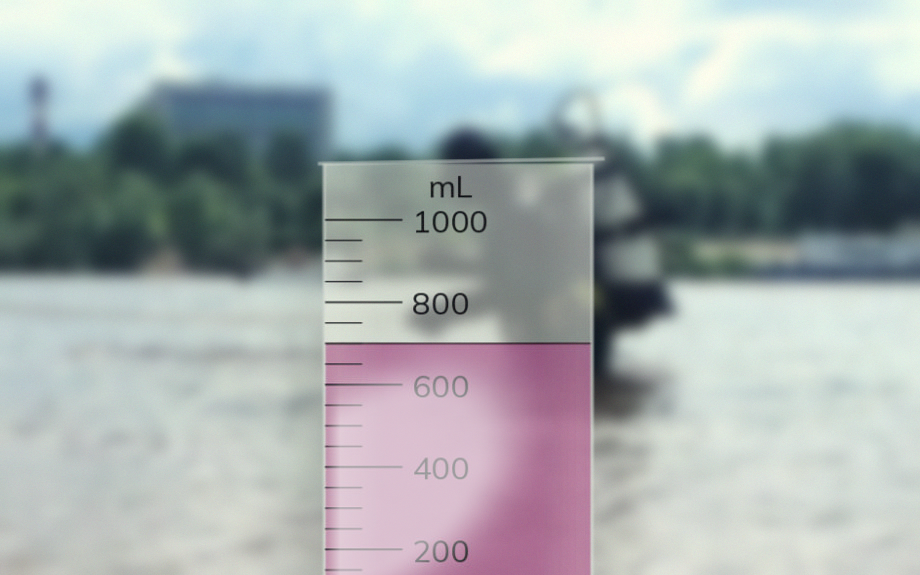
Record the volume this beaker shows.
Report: 700 mL
